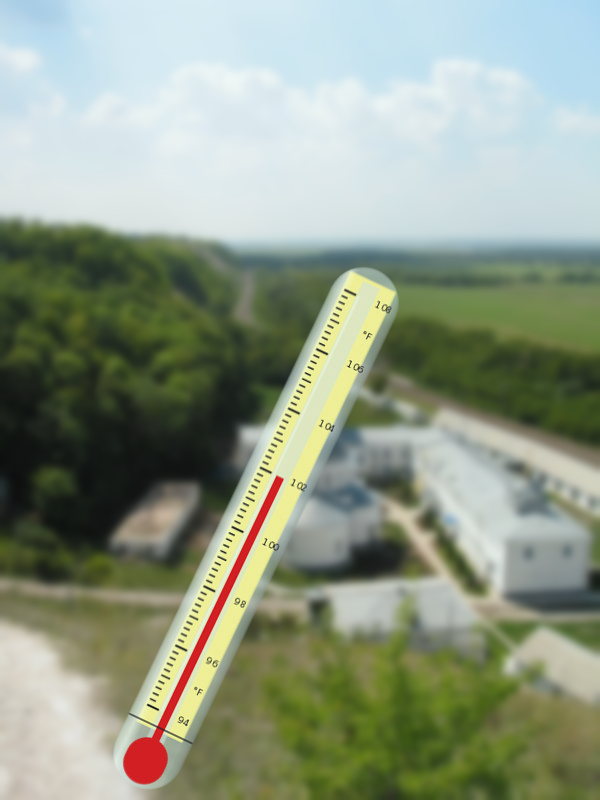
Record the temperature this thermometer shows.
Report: 102 °F
